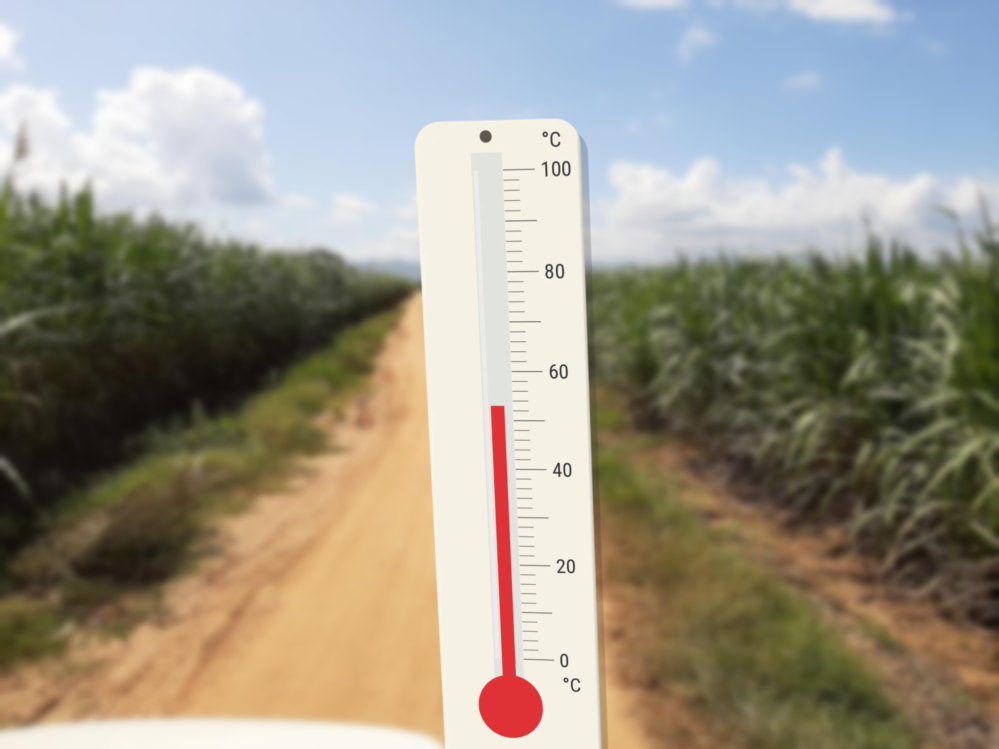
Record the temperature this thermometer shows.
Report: 53 °C
